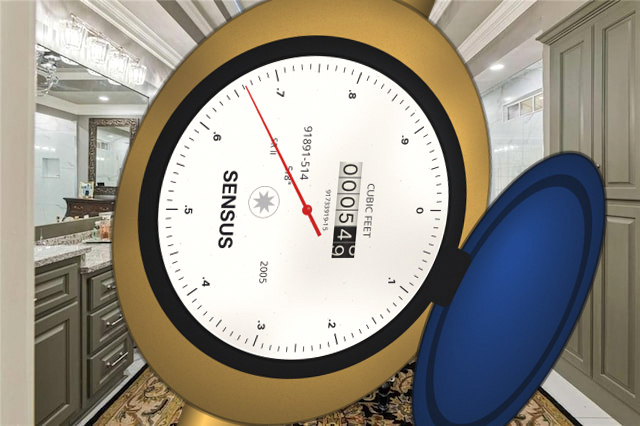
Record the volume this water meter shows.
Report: 548.66 ft³
